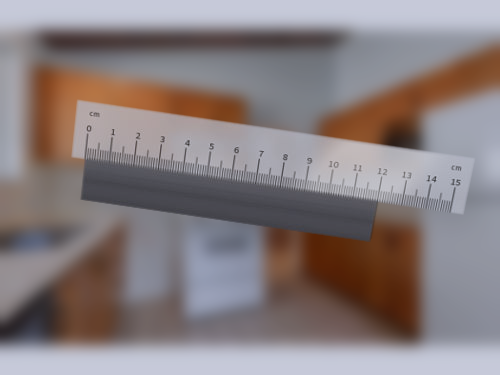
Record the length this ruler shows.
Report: 12 cm
